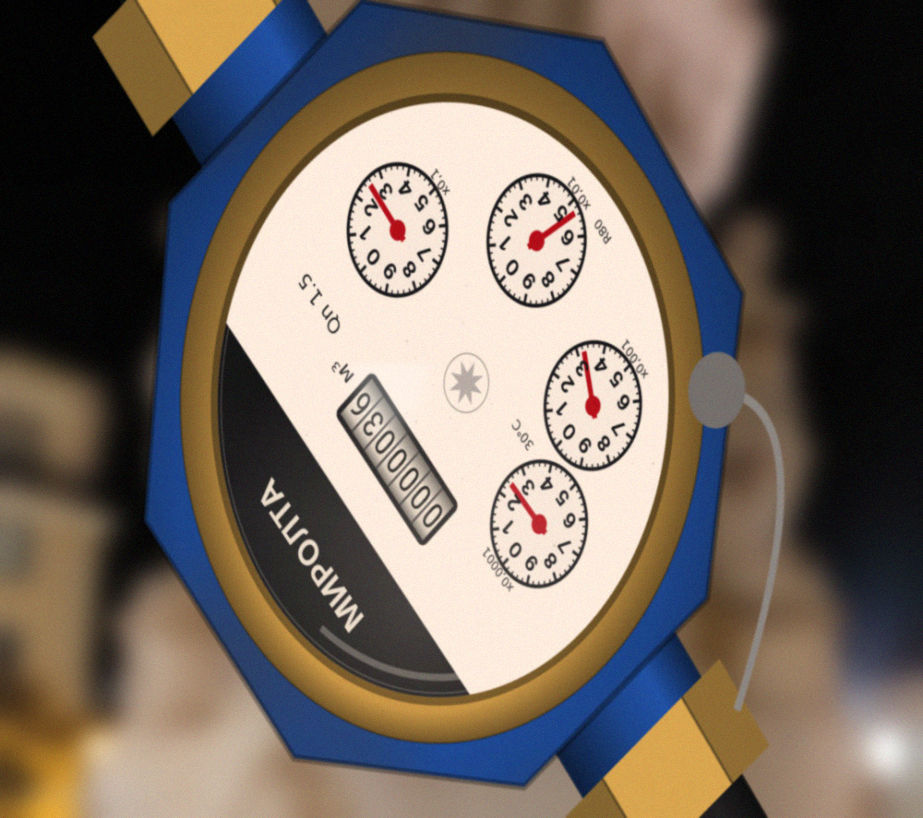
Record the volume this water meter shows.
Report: 36.2532 m³
